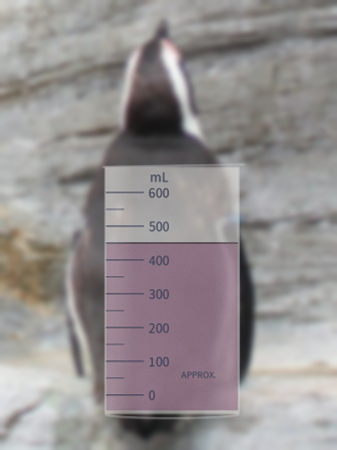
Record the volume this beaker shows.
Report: 450 mL
